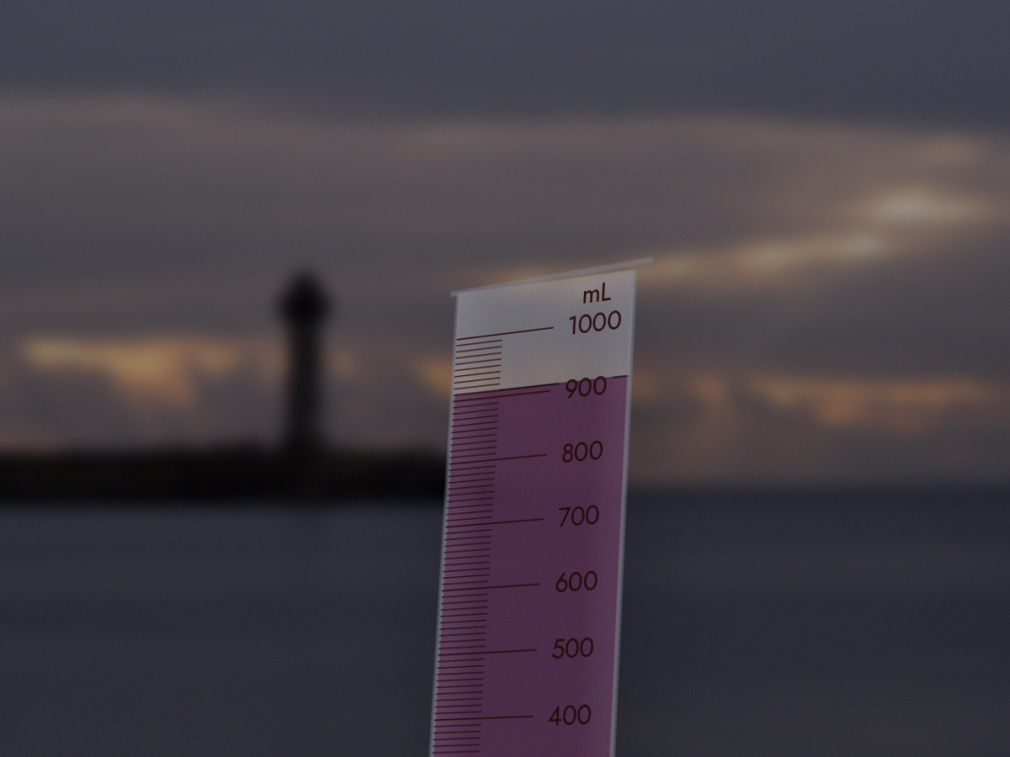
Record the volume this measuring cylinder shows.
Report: 910 mL
